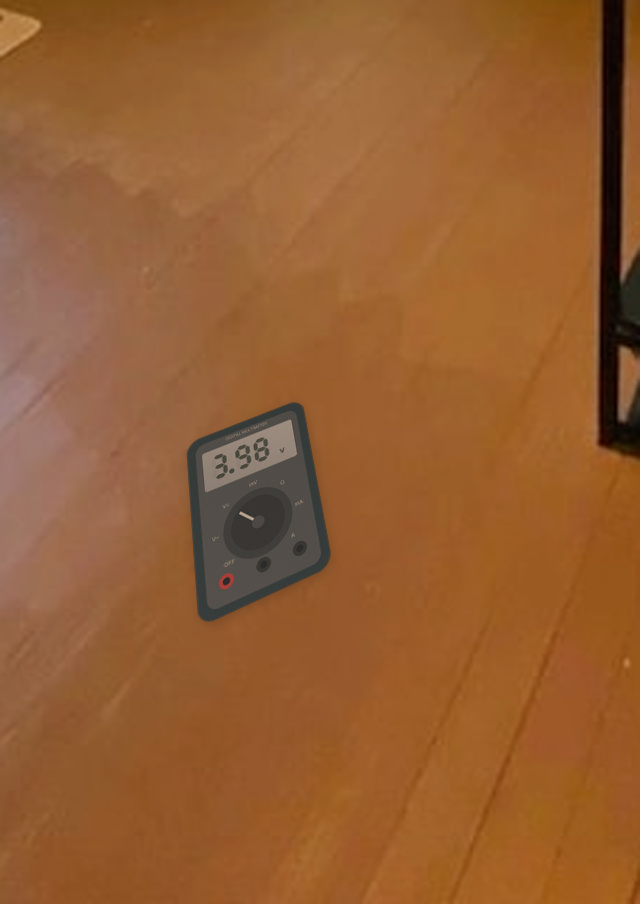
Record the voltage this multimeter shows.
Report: 3.98 V
